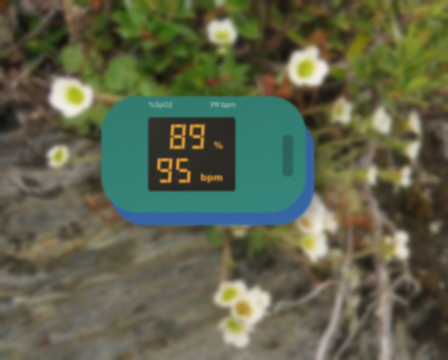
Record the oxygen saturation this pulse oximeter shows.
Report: 89 %
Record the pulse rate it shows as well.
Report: 95 bpm
